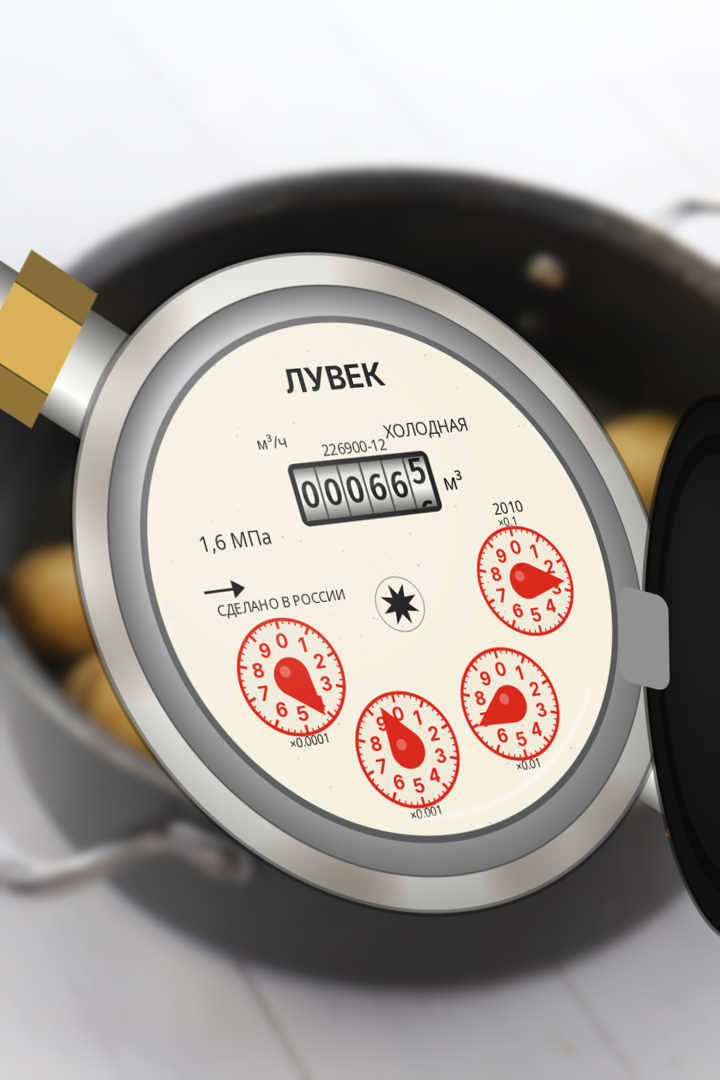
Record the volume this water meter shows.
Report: 665.2694 m³
